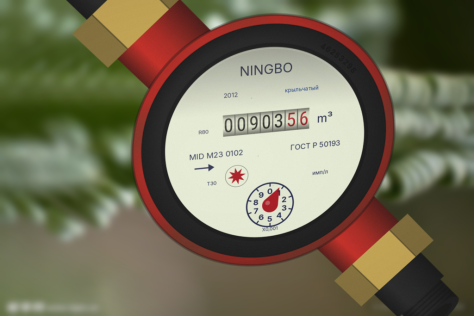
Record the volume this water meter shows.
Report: 903.560 m³
